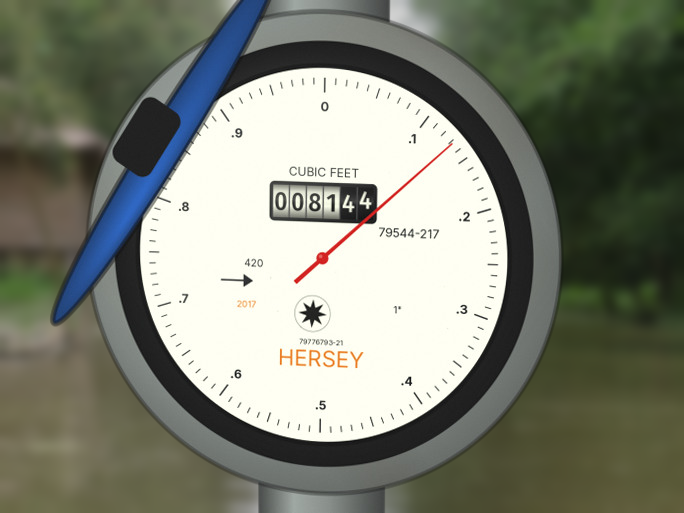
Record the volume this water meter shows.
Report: 8144.13 ft³
